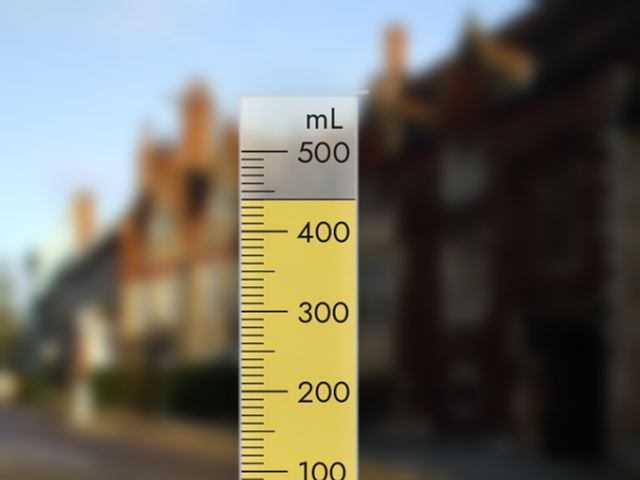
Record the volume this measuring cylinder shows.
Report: 440 mL
